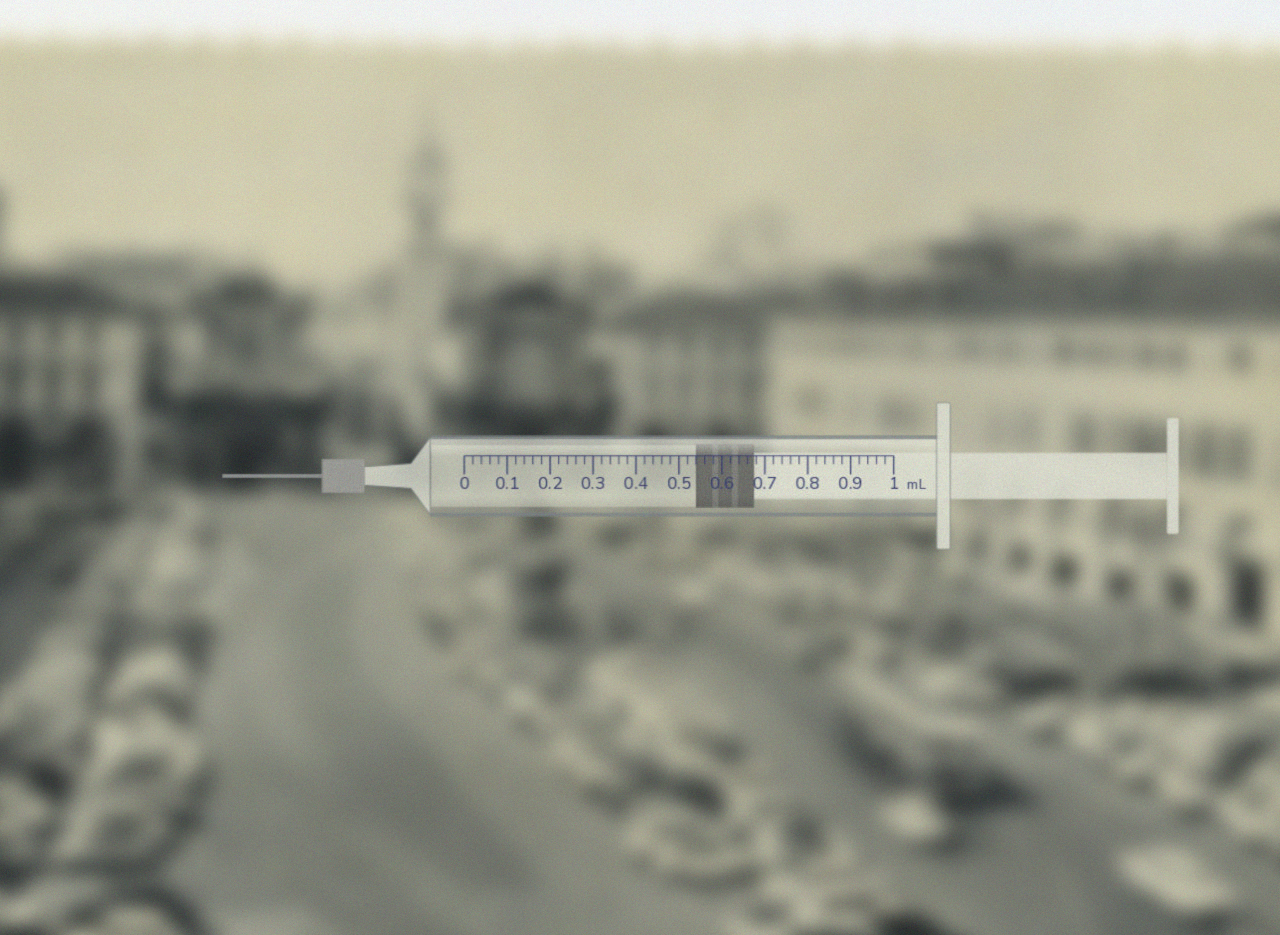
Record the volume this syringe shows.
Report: 0.54 mL
